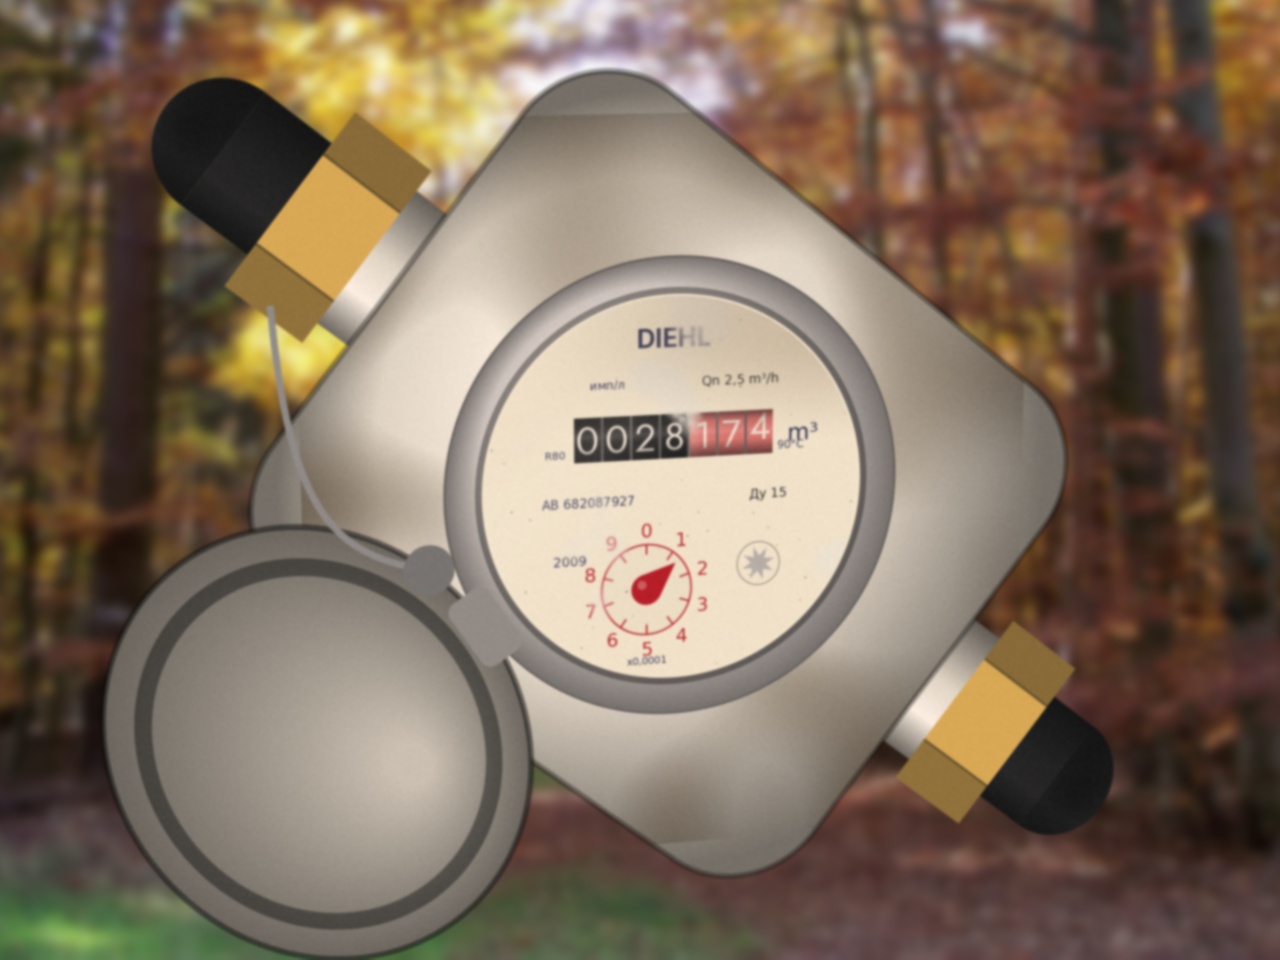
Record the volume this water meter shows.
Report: 28.1741 m³
